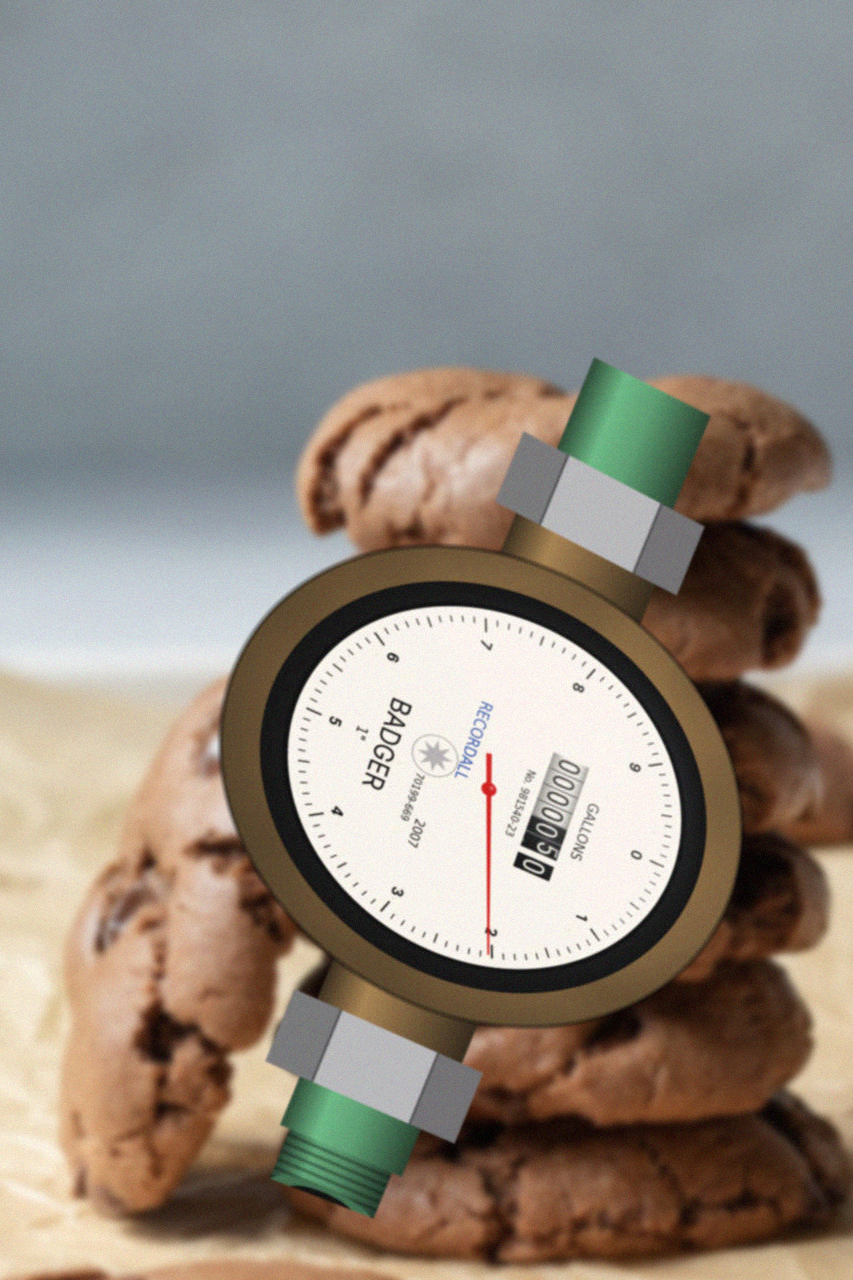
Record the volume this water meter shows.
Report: 52.0 gal
